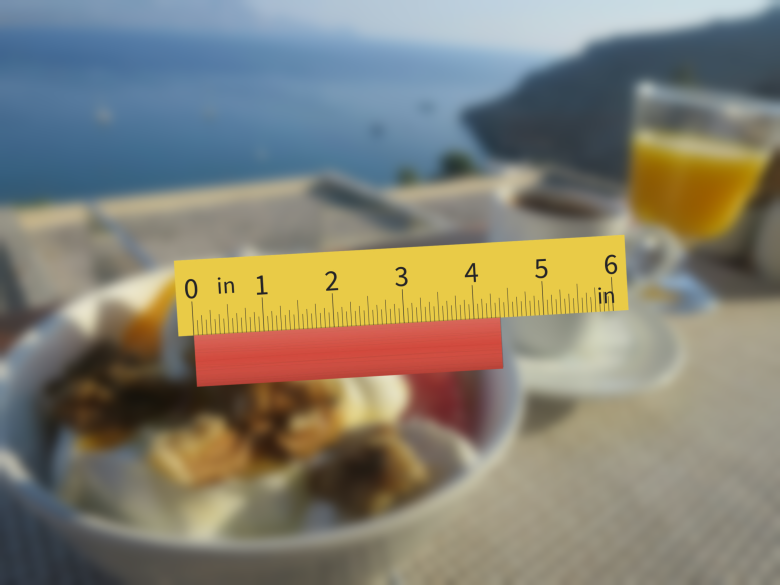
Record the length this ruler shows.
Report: 4.375 in
